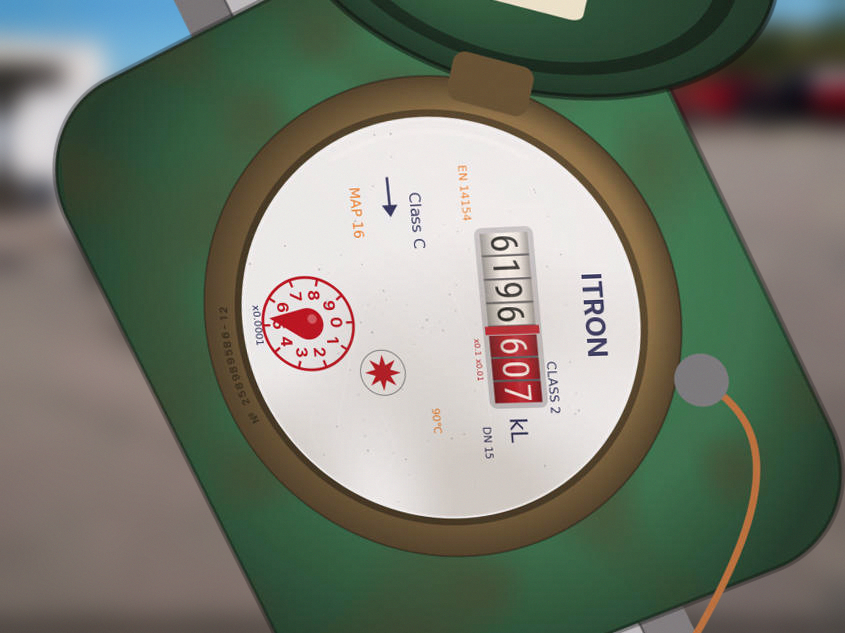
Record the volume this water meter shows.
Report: 6196.6075 kL
